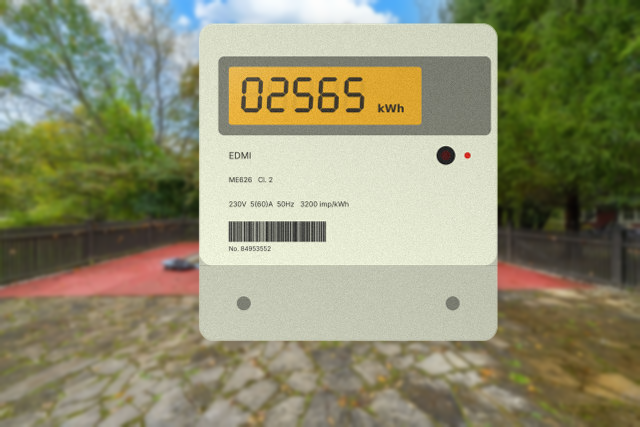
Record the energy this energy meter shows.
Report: 2565 kWh
